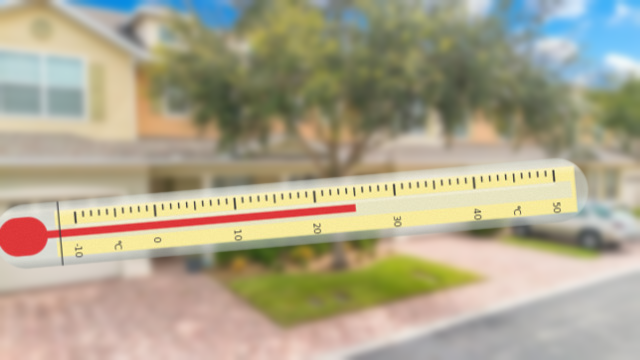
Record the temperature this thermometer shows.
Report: 25 °C
